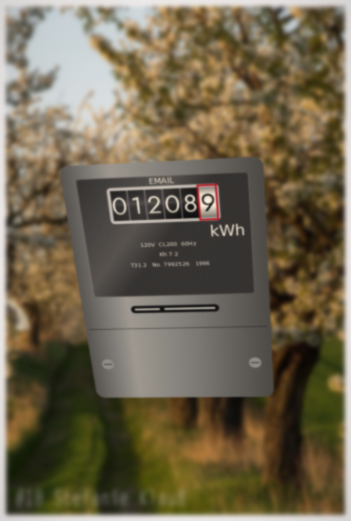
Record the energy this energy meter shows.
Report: 1208.9 kWh
